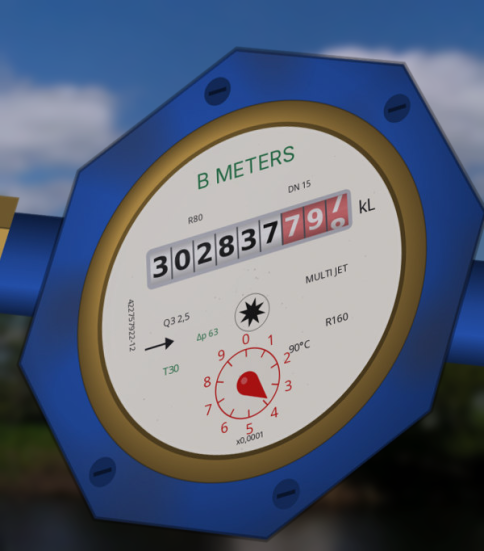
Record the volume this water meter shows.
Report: 302837.7973 kL
